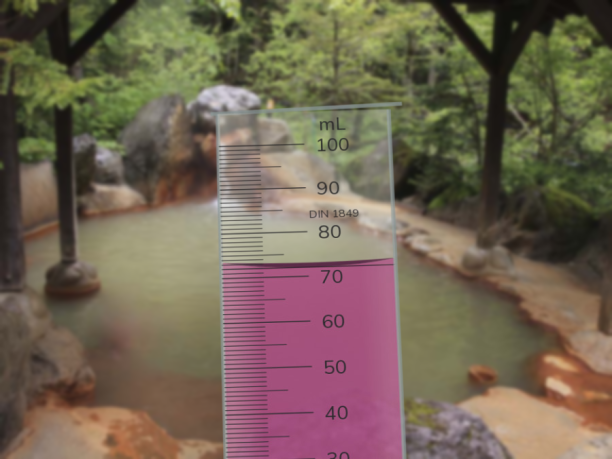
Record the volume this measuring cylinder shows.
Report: 72 mL
